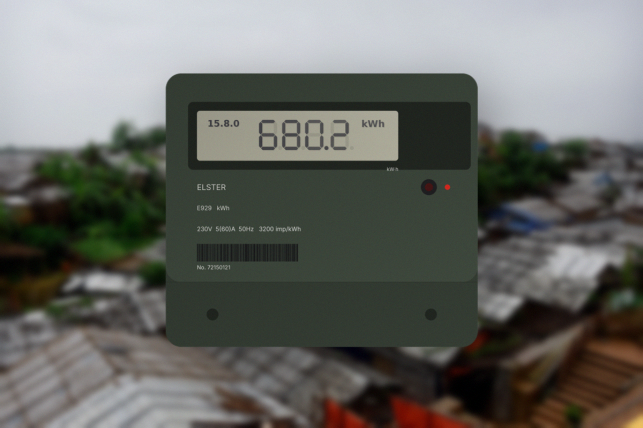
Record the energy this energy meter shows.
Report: 680.2 kWh
